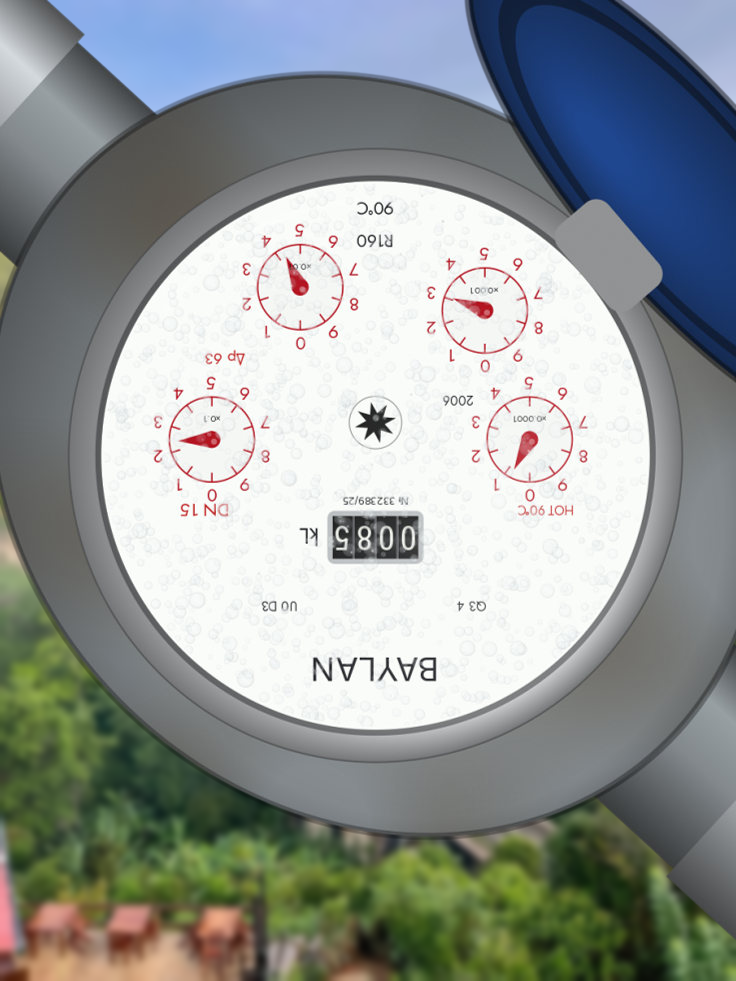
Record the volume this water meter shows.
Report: 85.2430 kL
